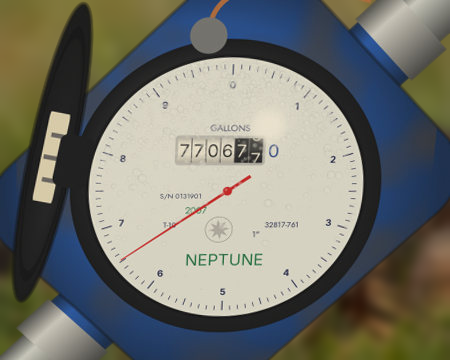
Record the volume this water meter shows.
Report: 7706766.5 gal
